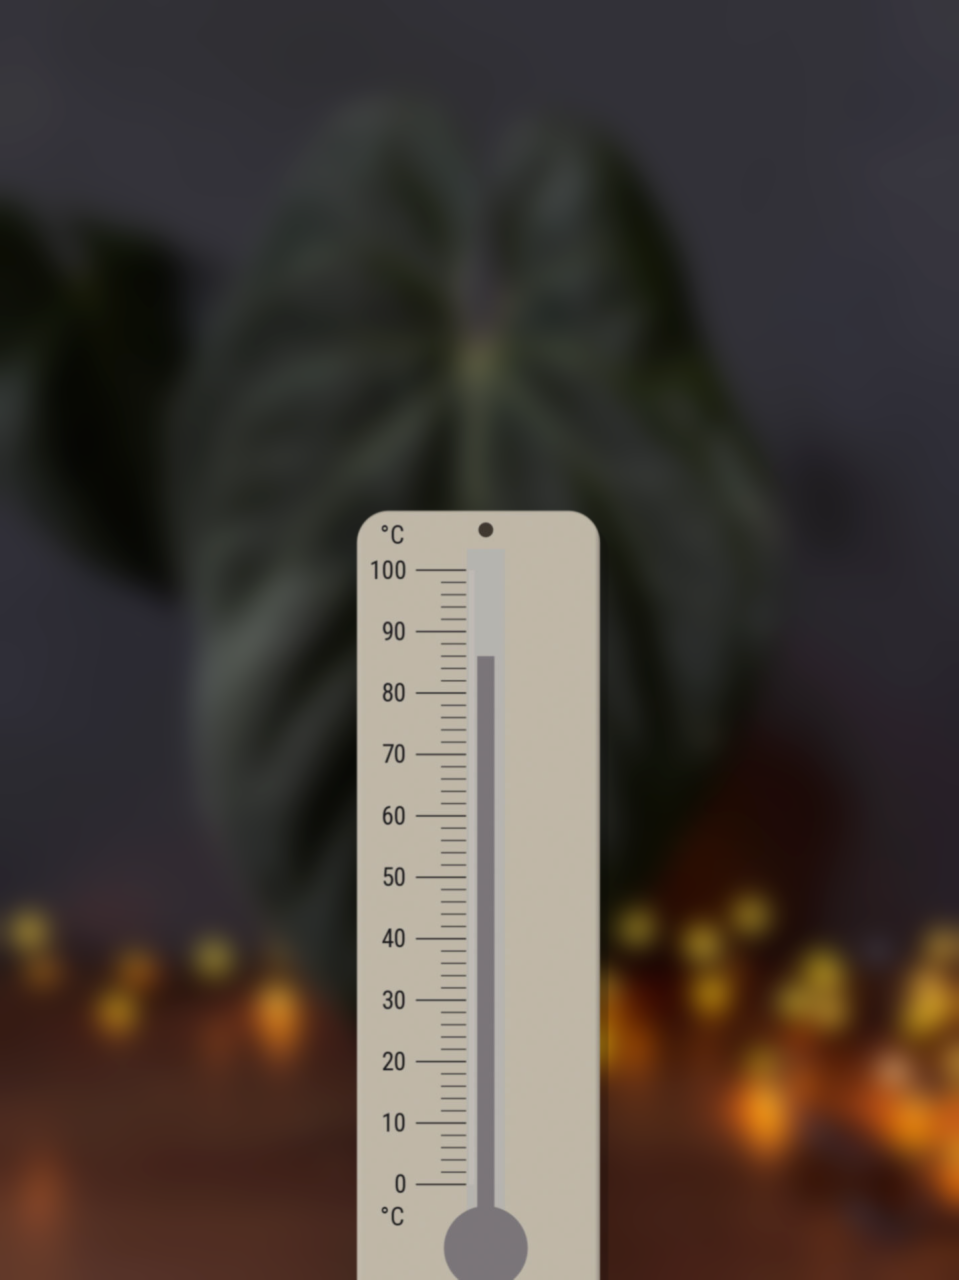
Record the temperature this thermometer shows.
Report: 86 °C
